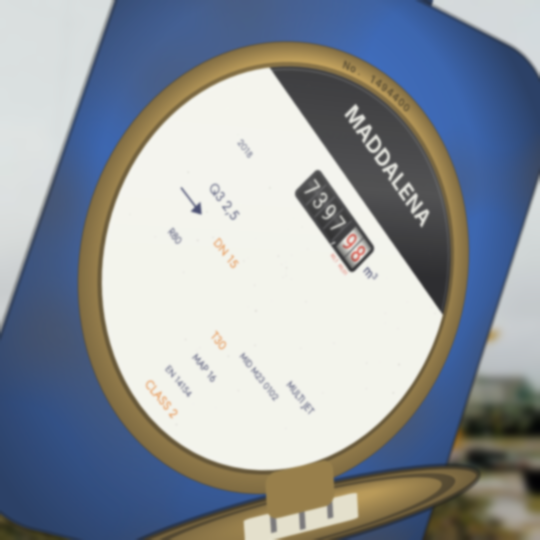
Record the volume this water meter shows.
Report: 7397.98 m³
